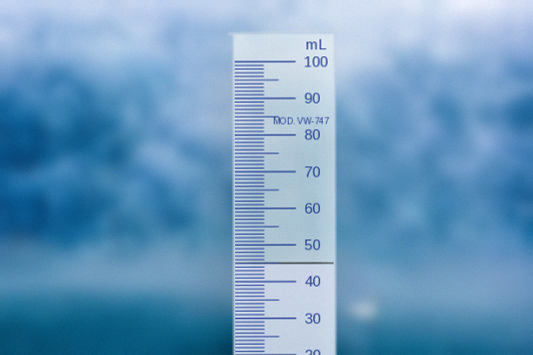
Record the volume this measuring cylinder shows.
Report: 45 mL
